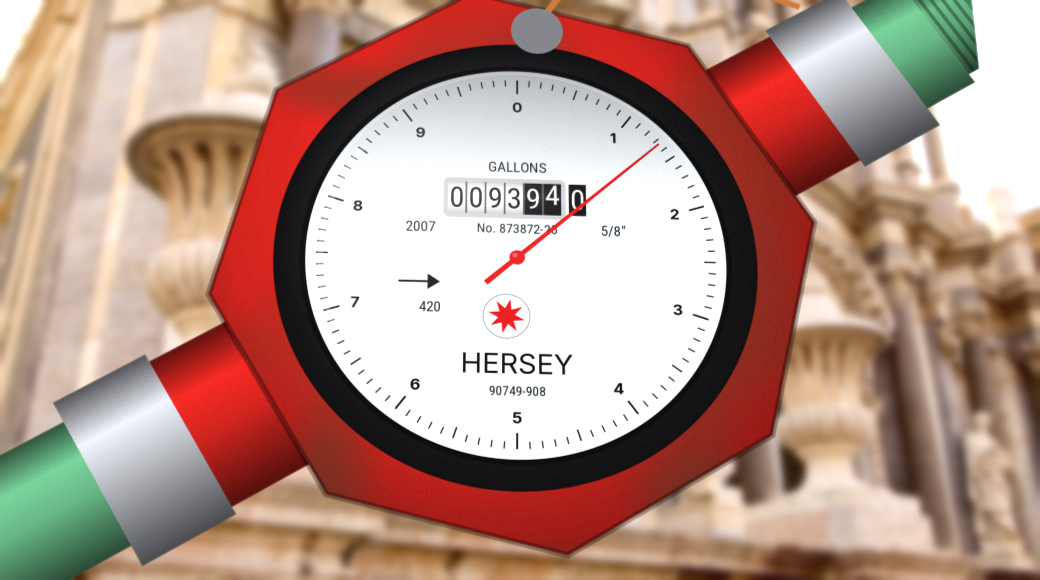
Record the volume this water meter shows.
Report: 93941.3 gal
